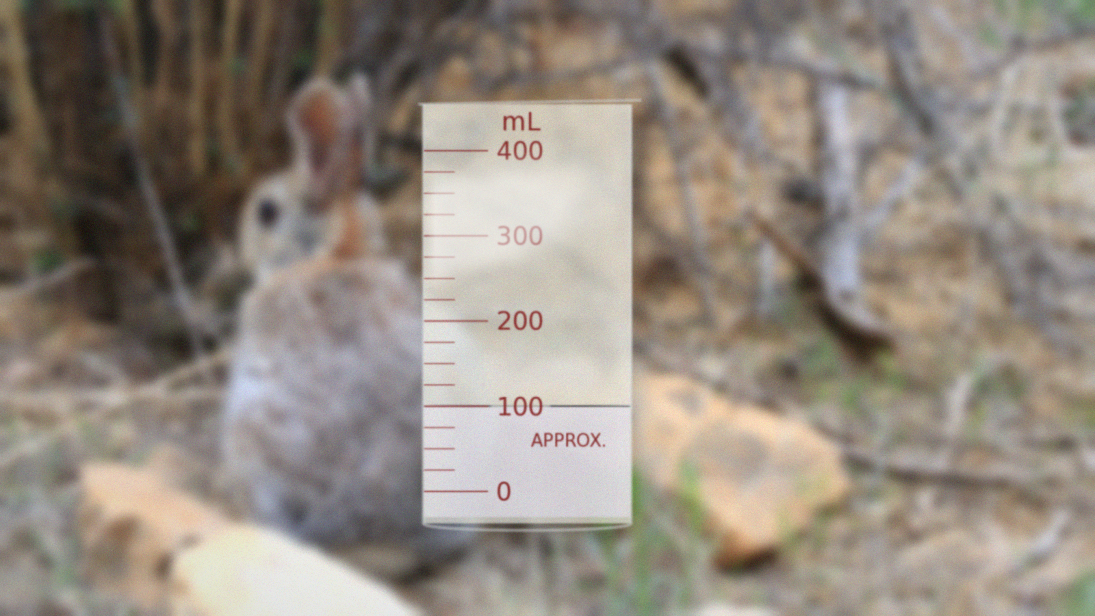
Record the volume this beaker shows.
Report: 100 mL
